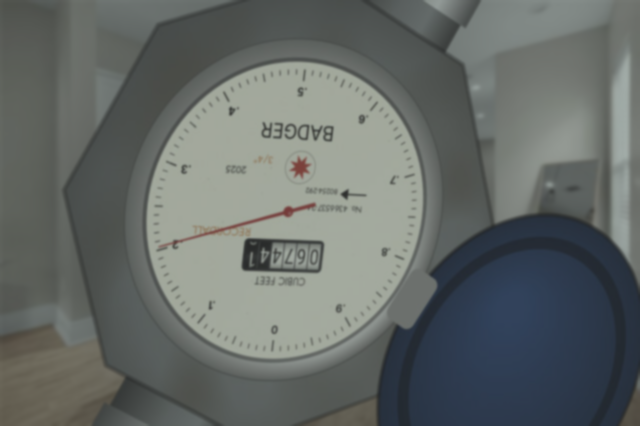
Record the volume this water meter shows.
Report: 67441.20 ft³
